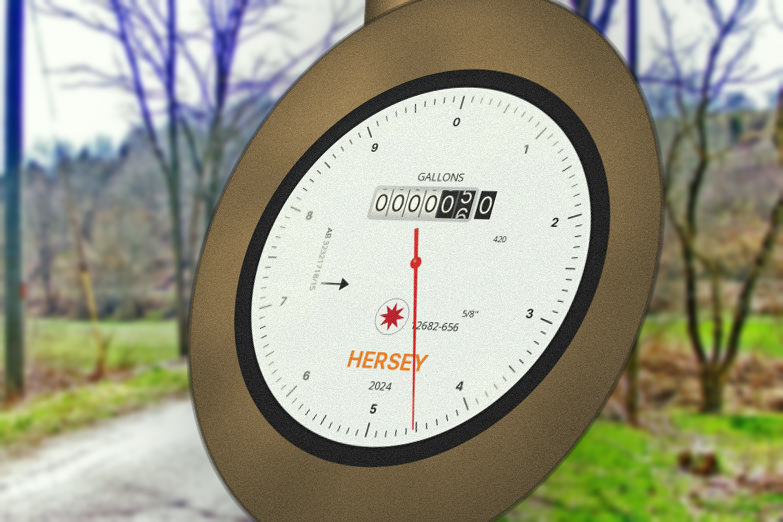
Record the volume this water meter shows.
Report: 54.5 gal
